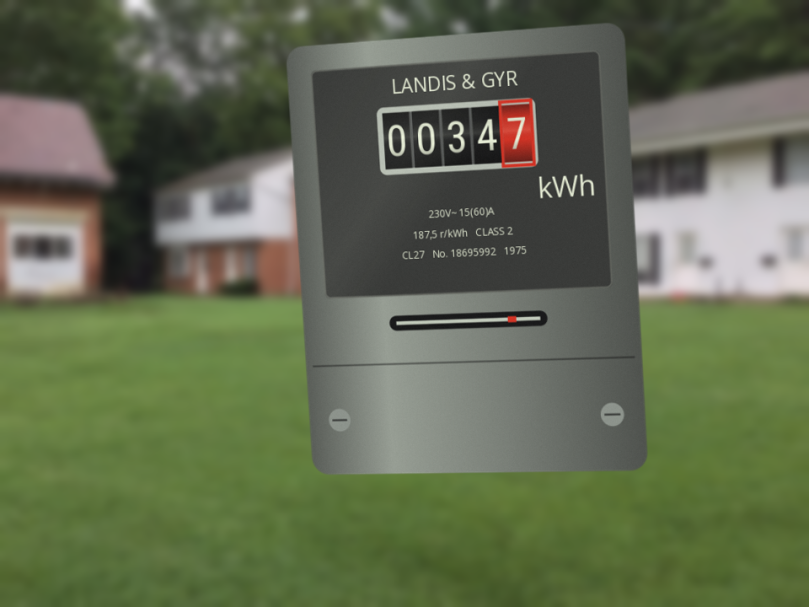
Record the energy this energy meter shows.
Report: 34.7 kWh
